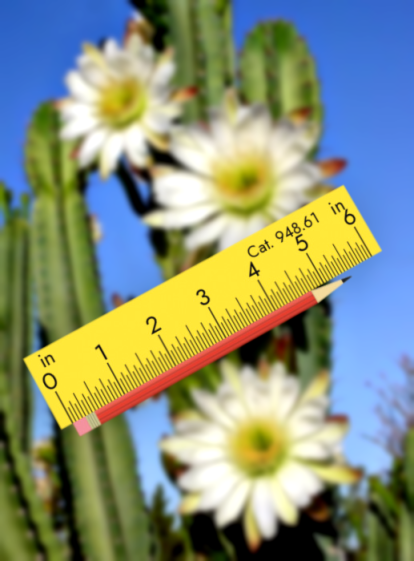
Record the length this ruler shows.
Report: 5.5 in
